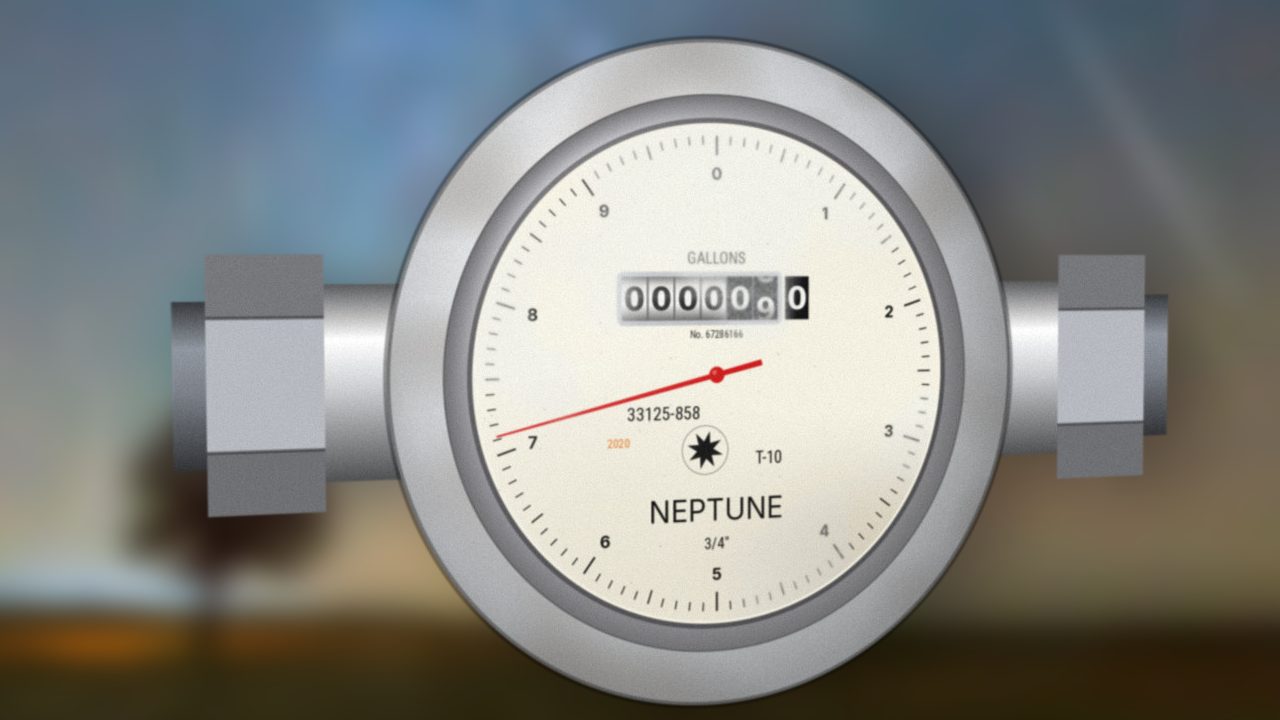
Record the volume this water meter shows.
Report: 87.1 gal
